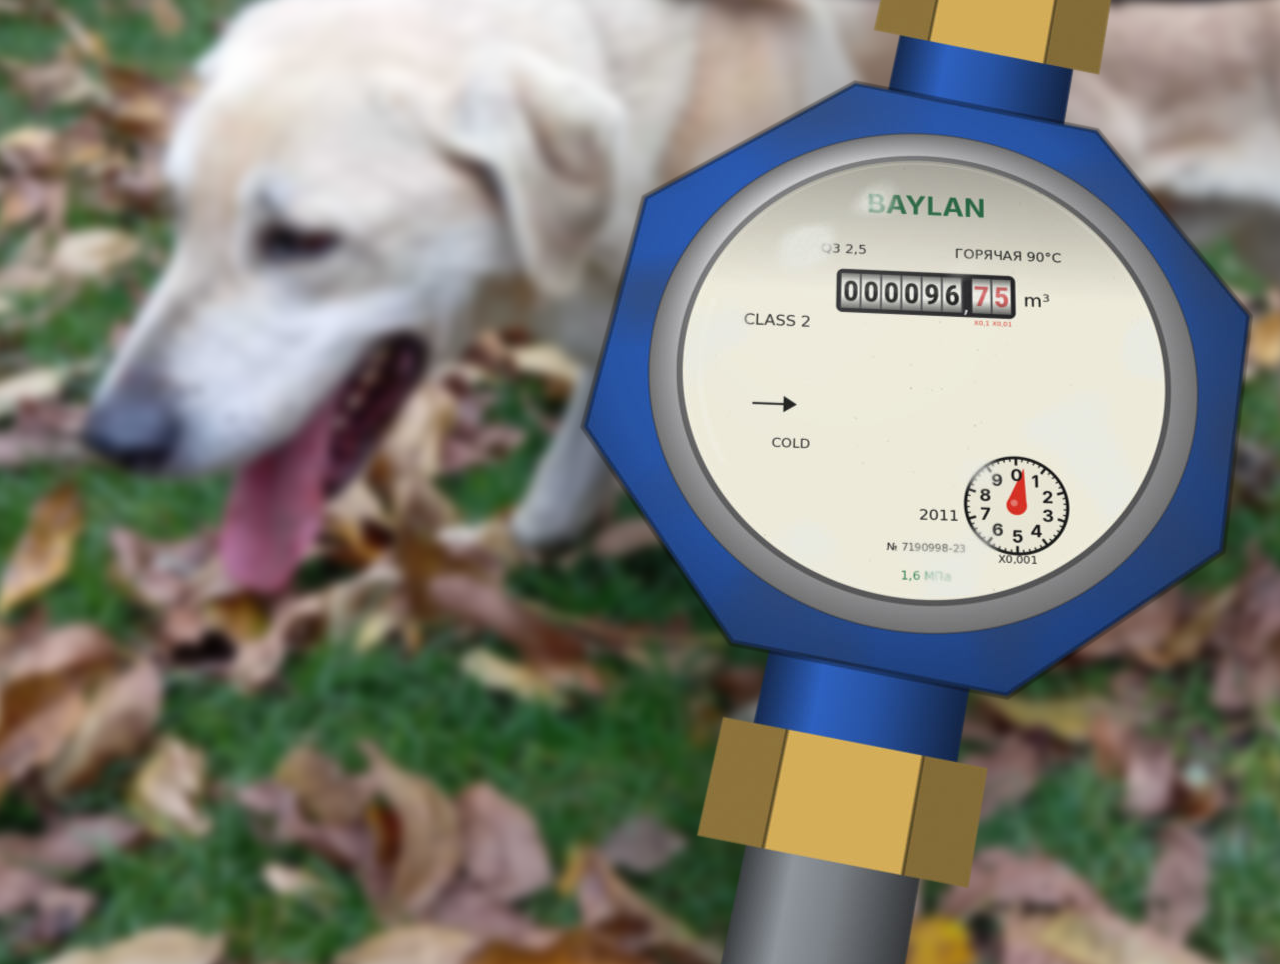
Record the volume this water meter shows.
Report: 96.750 m³
